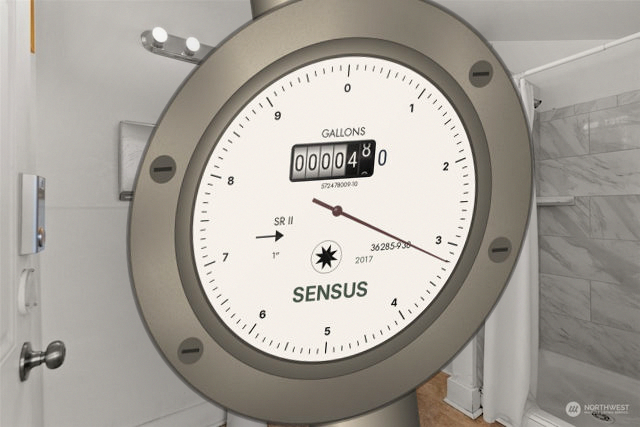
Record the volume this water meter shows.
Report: 483.2 gal
